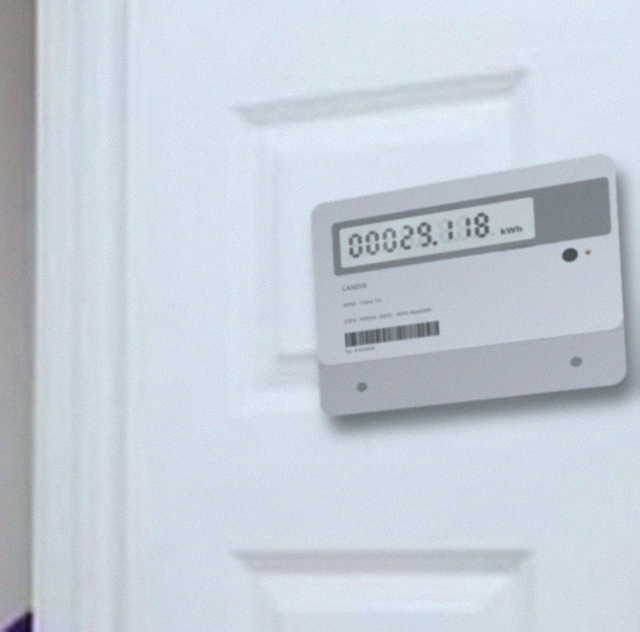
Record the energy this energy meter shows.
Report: 29.118 kWh
